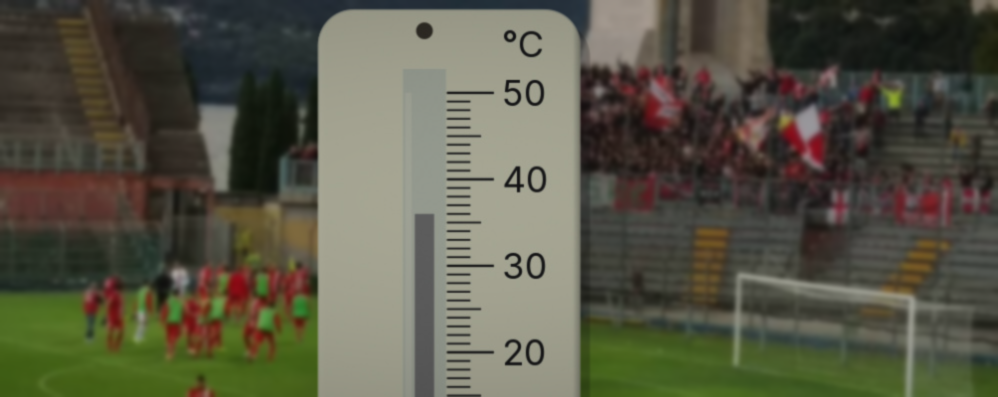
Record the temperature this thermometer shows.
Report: 36 °C
